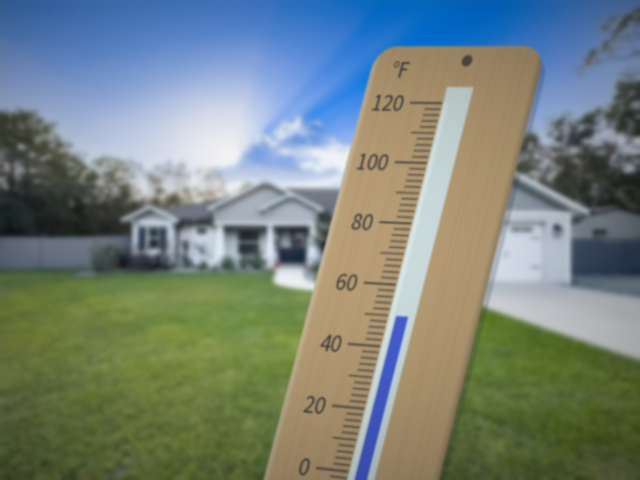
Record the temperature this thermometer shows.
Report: 50 °F
